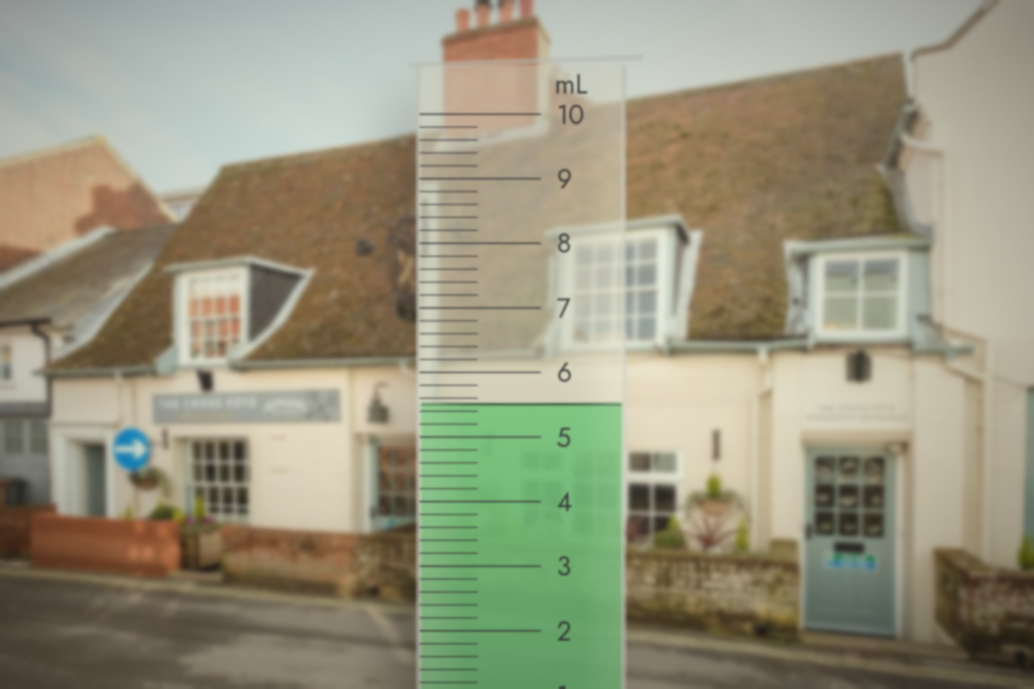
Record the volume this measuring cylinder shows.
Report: 5.5 mL
